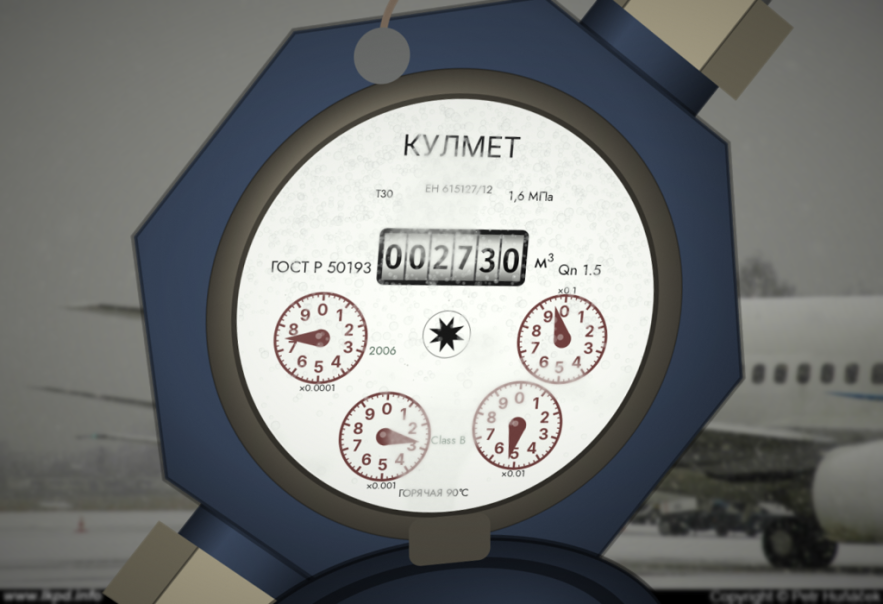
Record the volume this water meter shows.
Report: 2729.9527 m³
